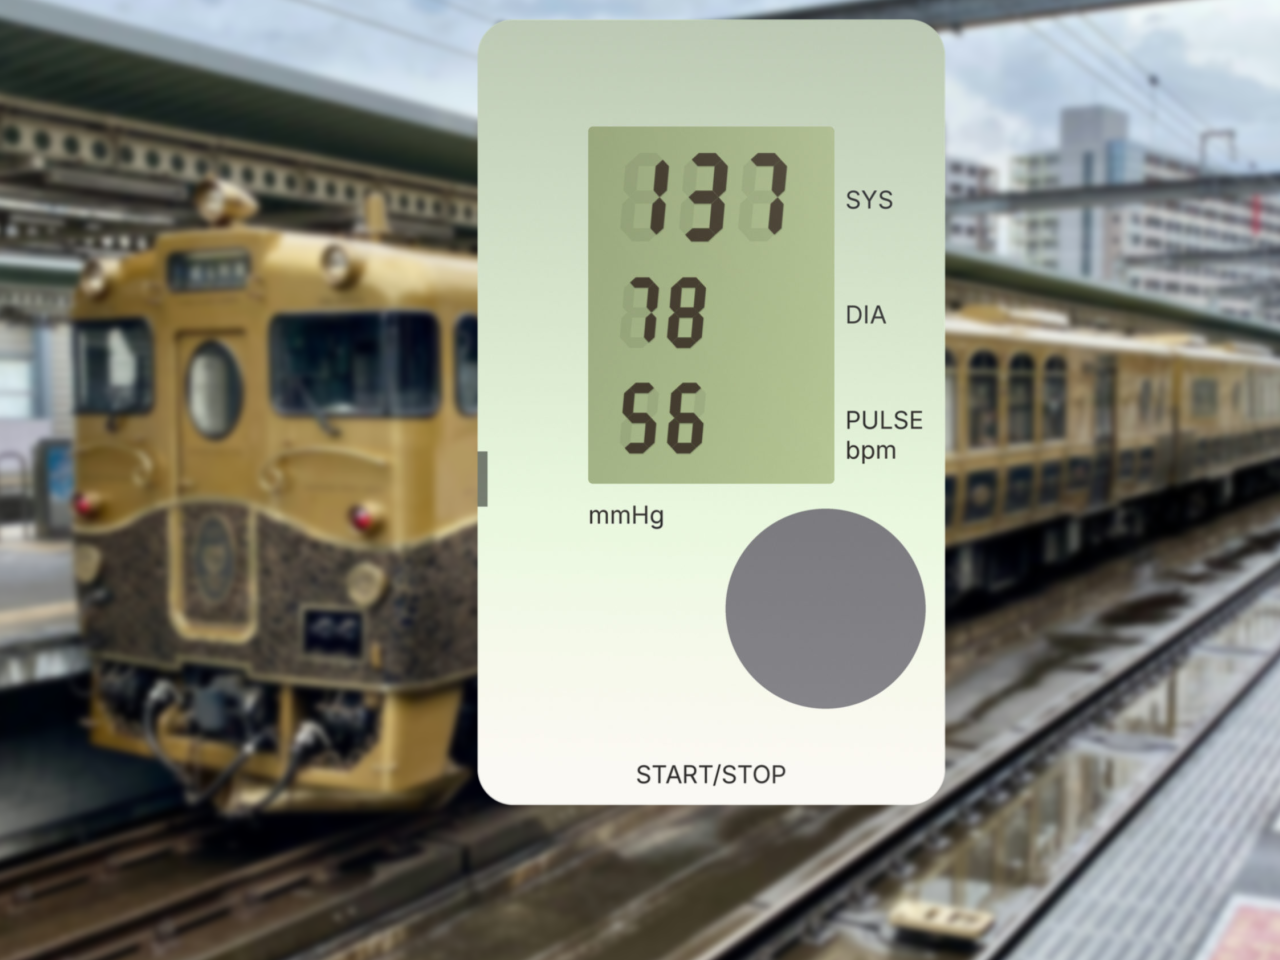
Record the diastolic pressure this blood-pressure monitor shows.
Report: 78 mmHg
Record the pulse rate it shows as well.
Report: 56 bpm
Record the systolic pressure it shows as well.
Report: 137 mmHg
